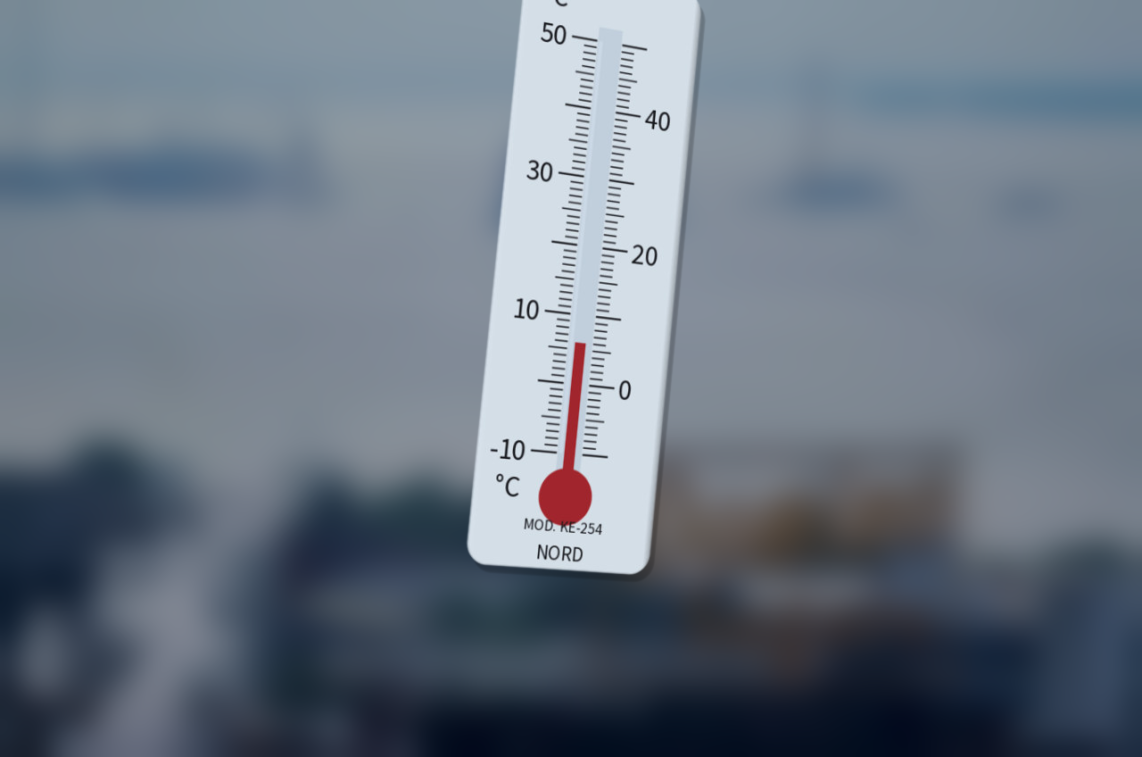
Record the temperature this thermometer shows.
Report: 6 °C
